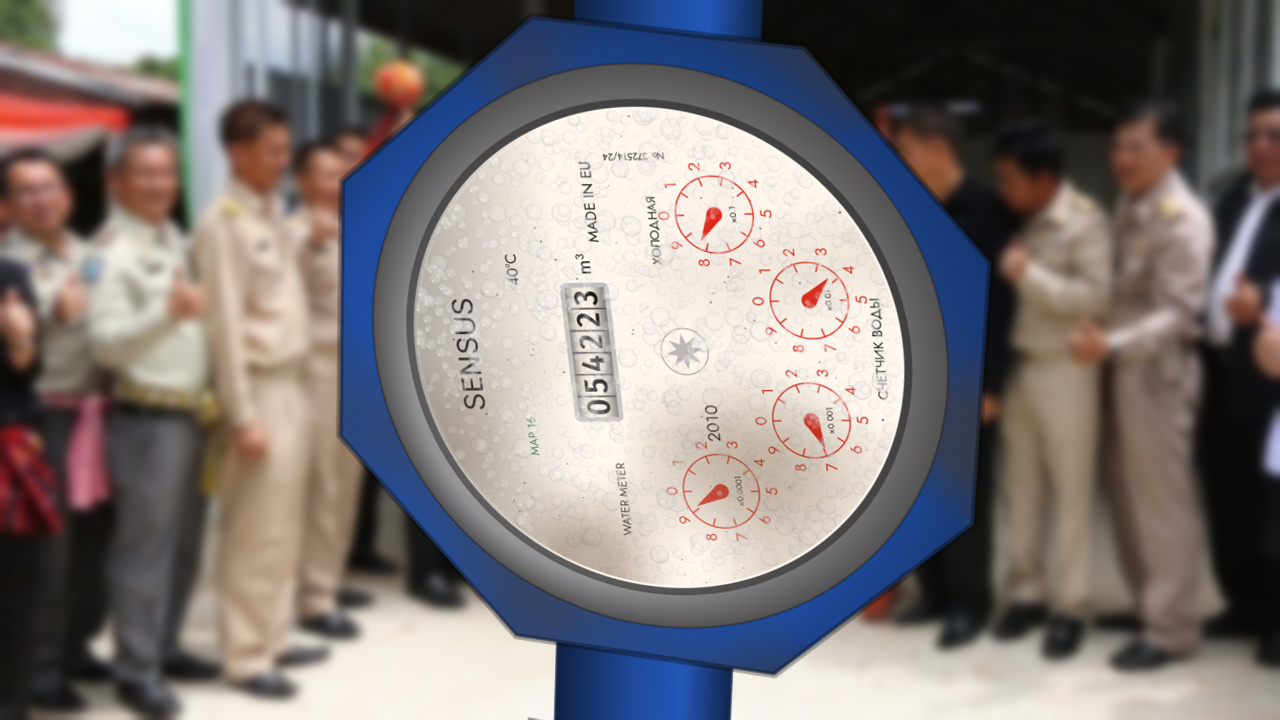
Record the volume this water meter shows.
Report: 54223.8369 m³
